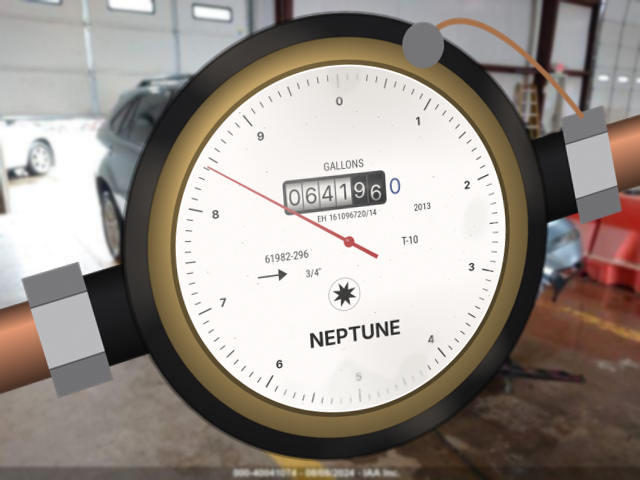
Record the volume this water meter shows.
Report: 641958.4 gal
